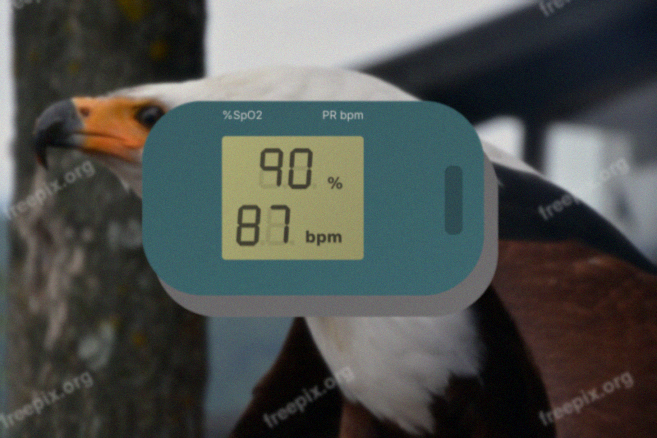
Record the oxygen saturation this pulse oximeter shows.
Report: 90 %
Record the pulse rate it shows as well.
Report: 87 bpm
